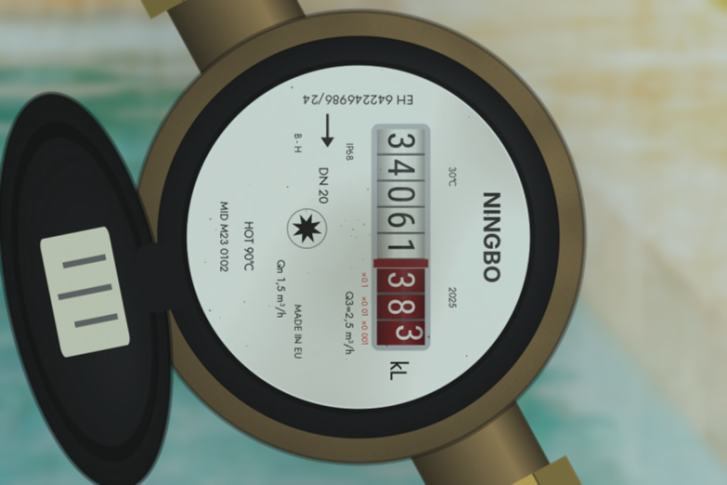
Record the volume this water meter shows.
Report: 34061.383 kL
